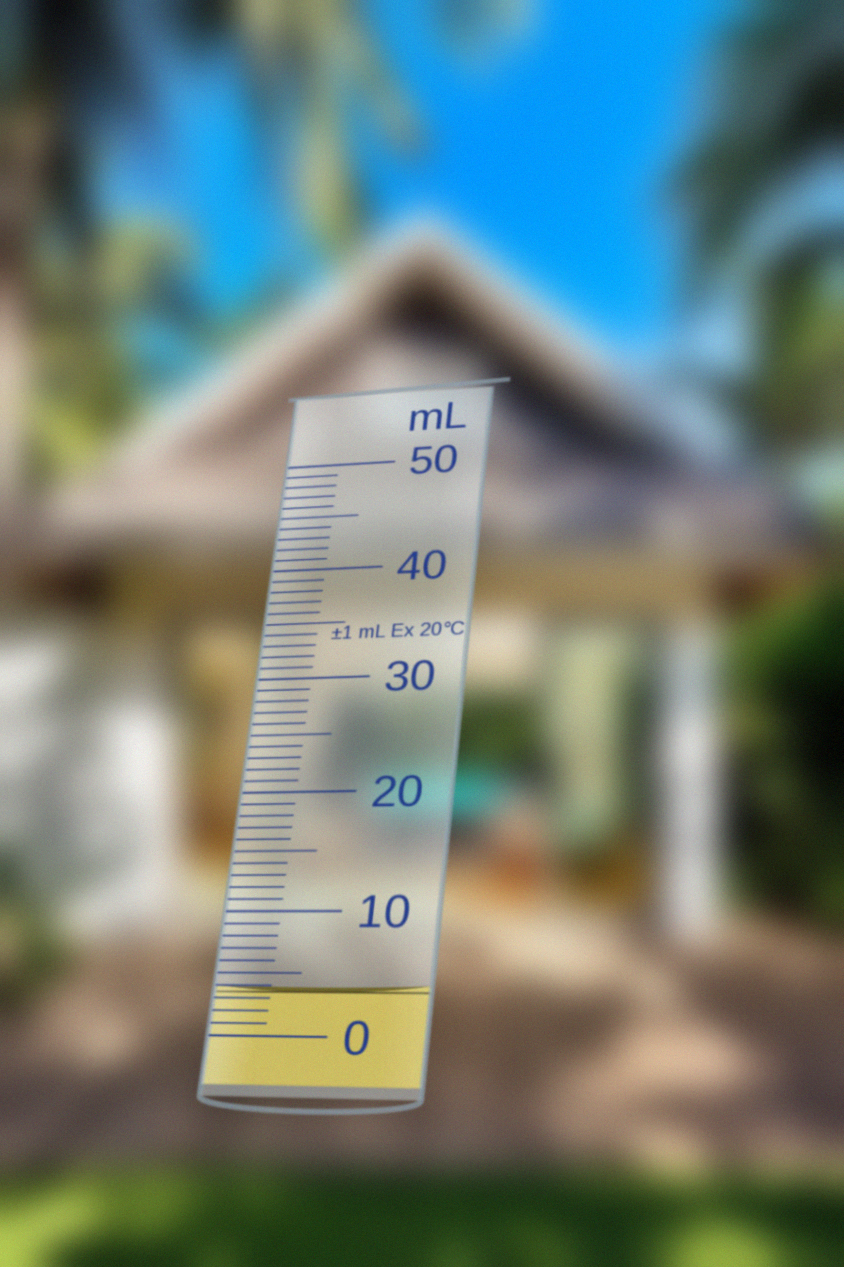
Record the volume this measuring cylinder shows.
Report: 3.5 mL
